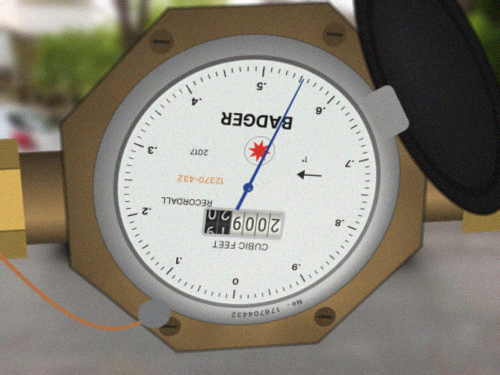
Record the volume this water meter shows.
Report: 200919.55 ft³
